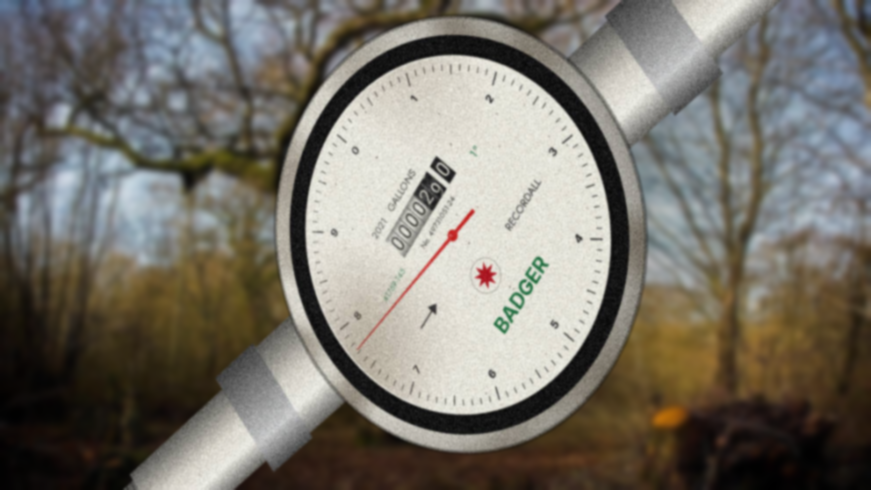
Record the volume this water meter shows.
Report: 287.7 gal
